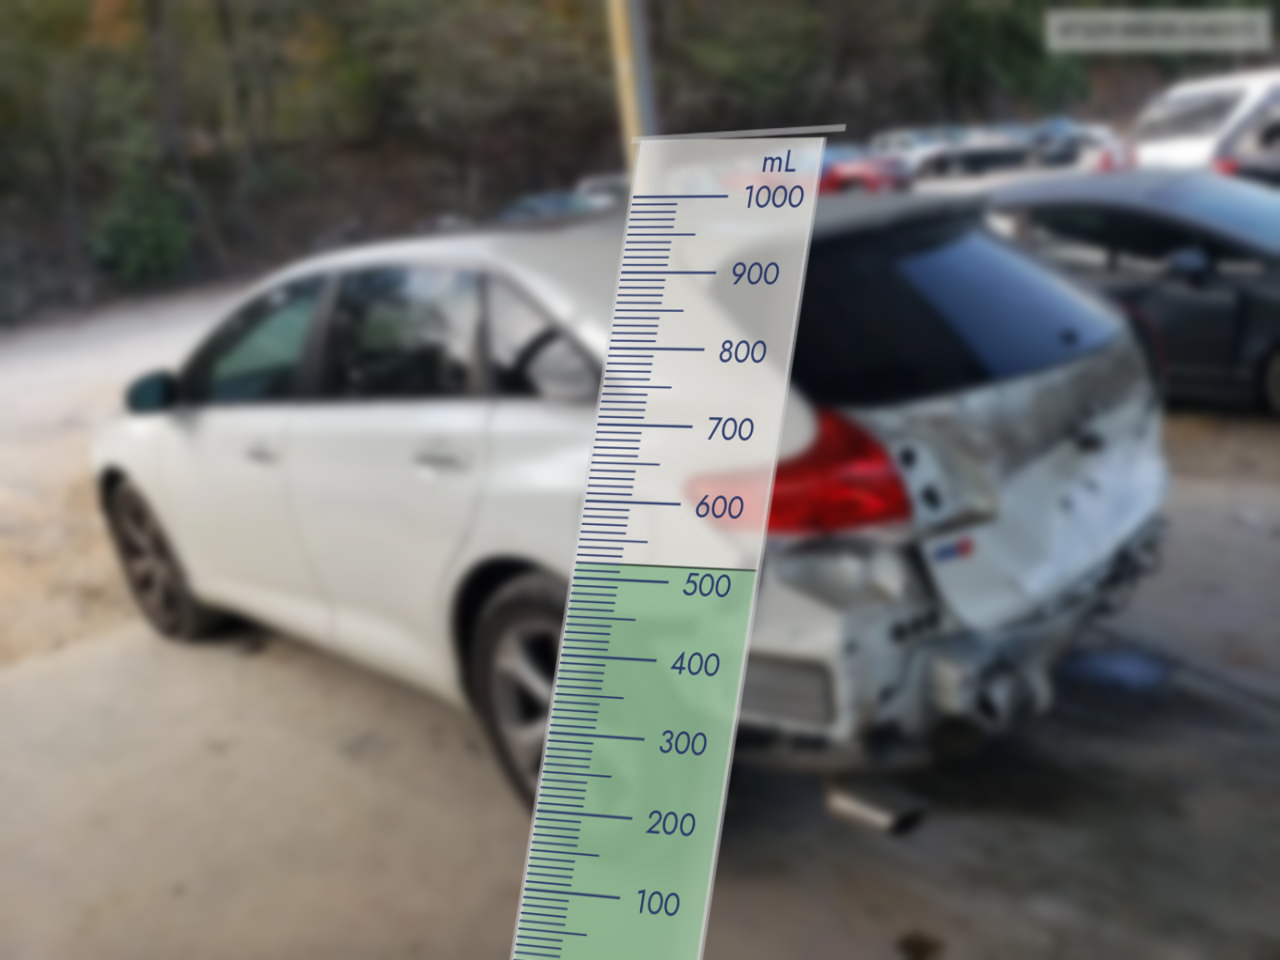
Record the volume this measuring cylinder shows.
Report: 520 mL
